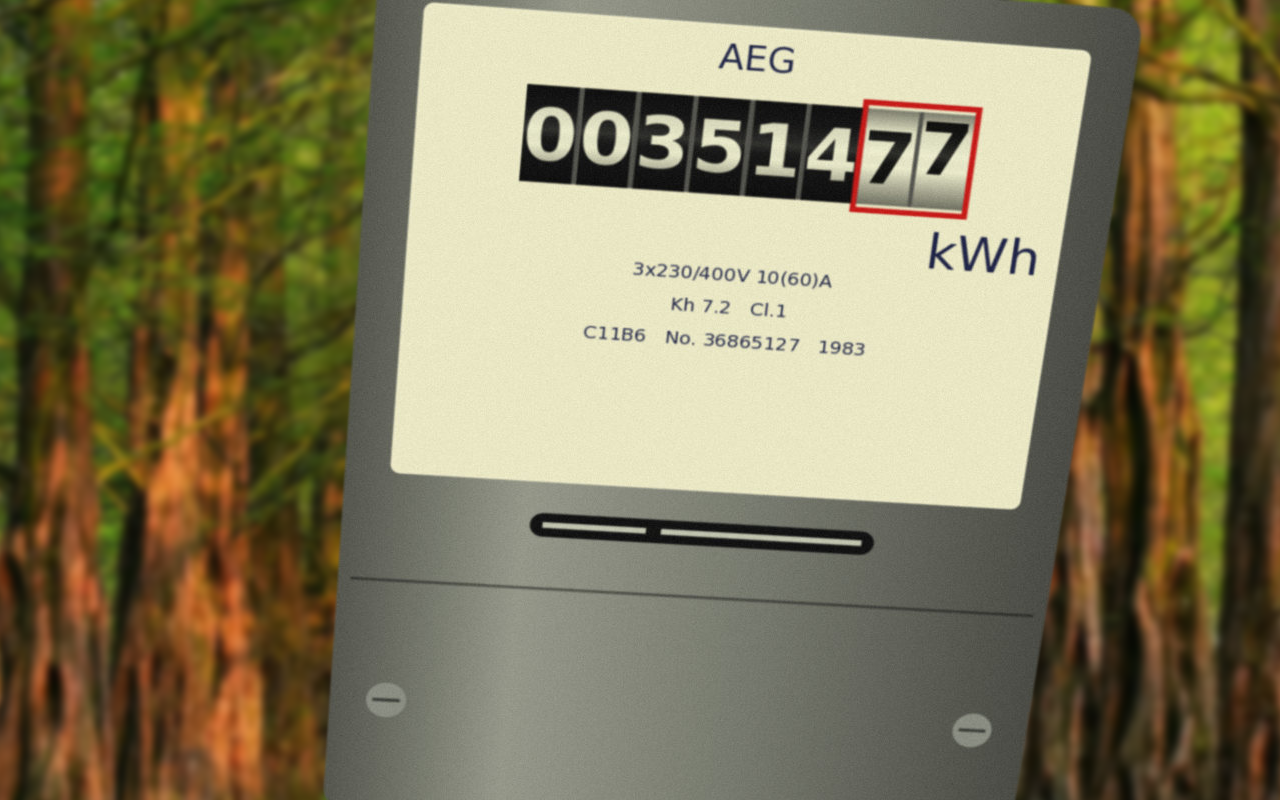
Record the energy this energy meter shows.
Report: 3514.77 kWh
